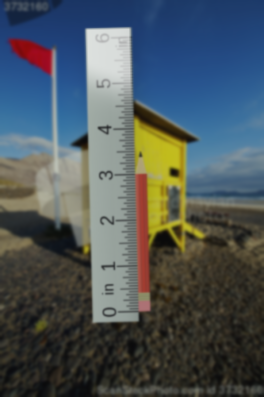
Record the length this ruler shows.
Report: 3.5 in
